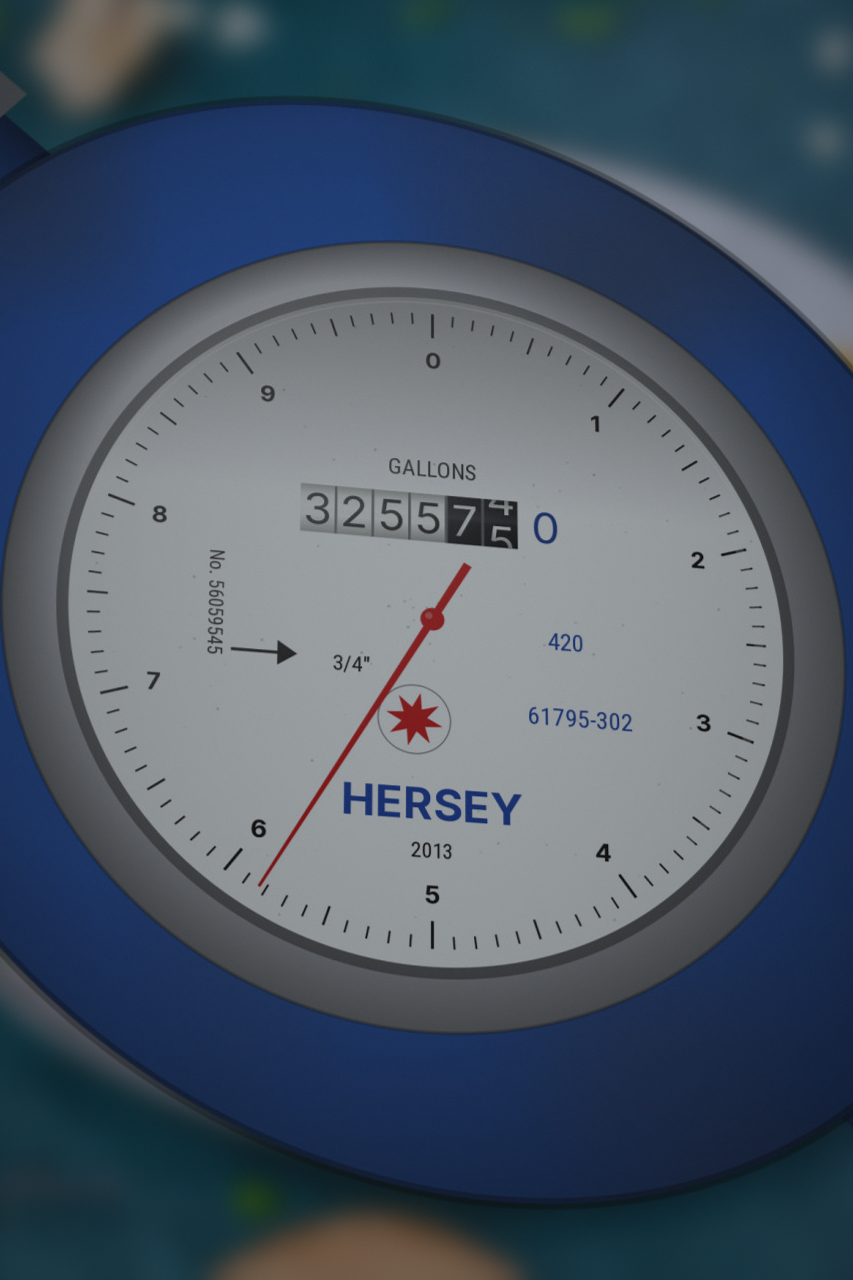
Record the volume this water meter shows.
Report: 3255745.8 gal
